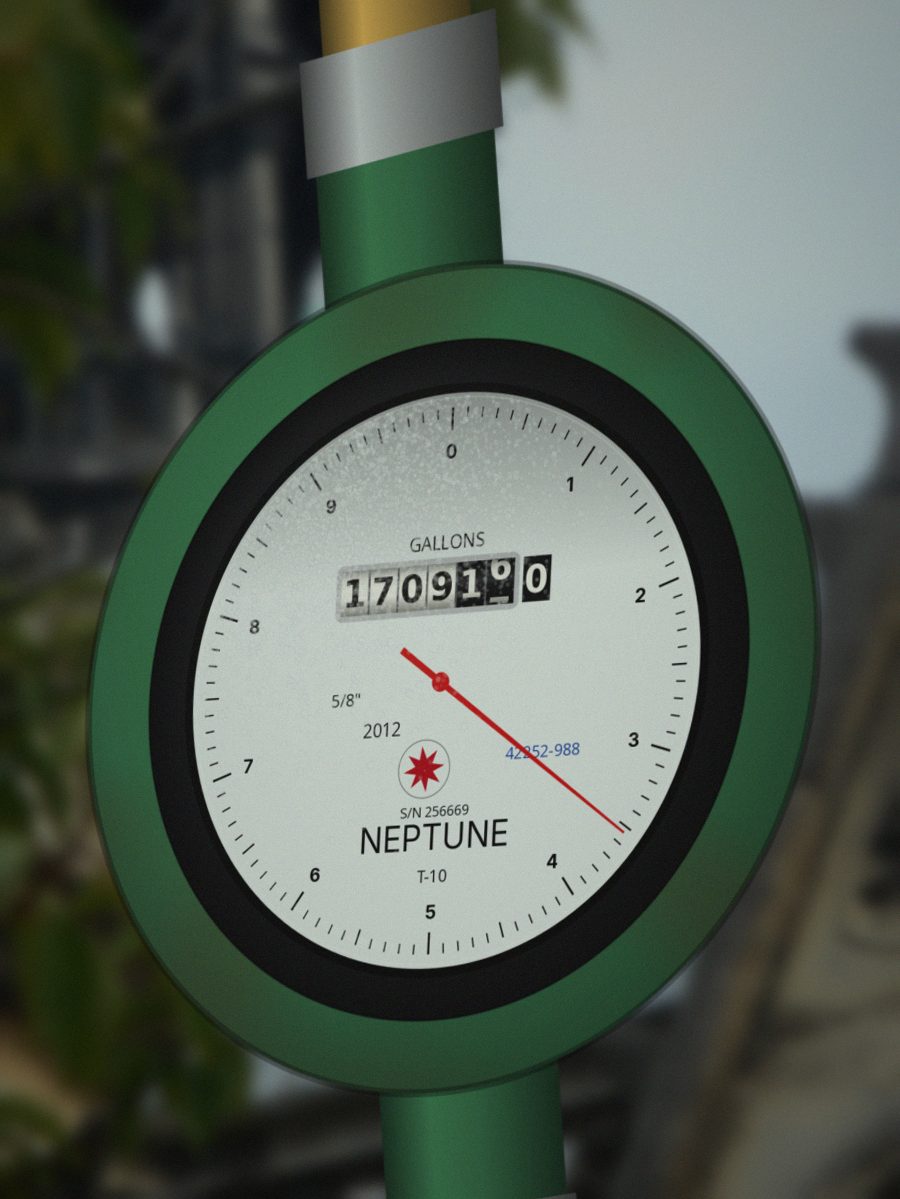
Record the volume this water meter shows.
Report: 1709163.5 gal
